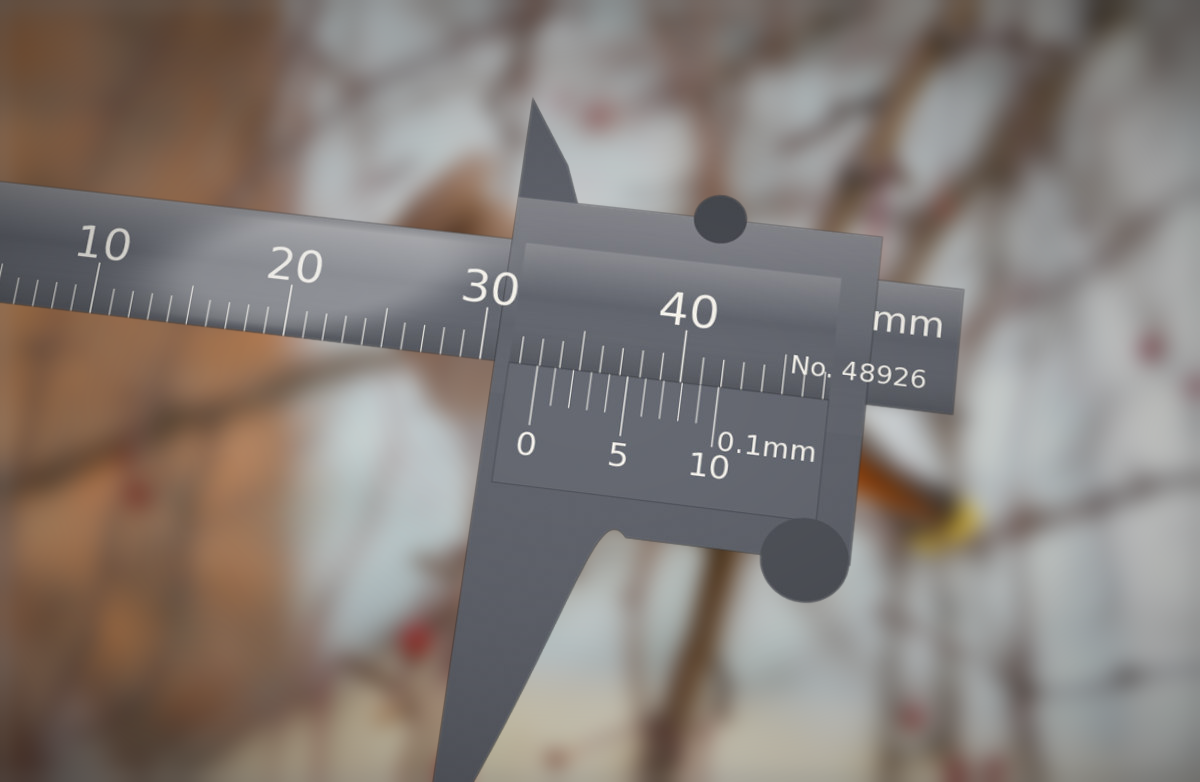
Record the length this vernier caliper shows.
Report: 32.9 mm
